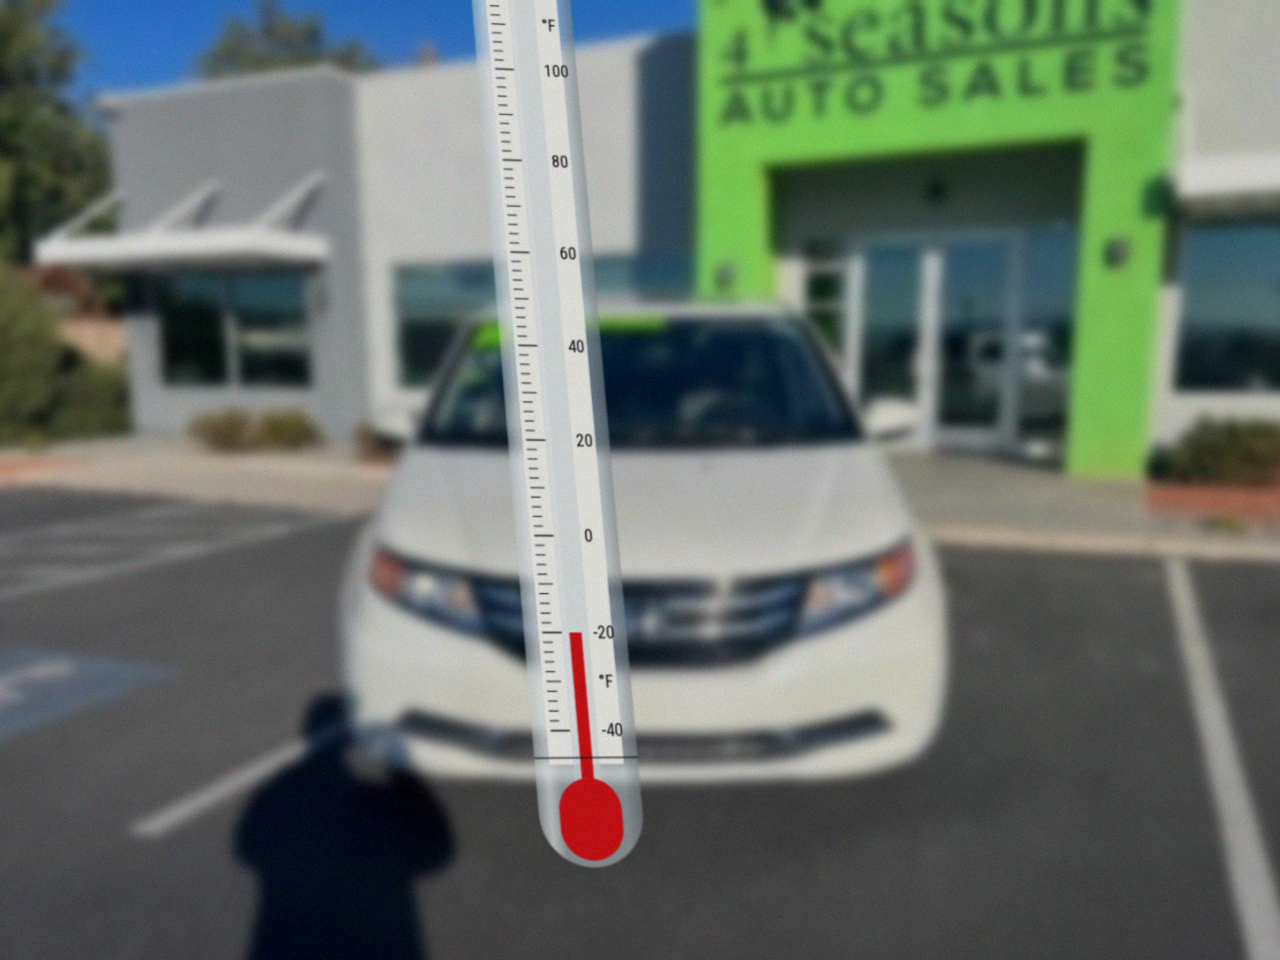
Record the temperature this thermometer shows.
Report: -20 °F
